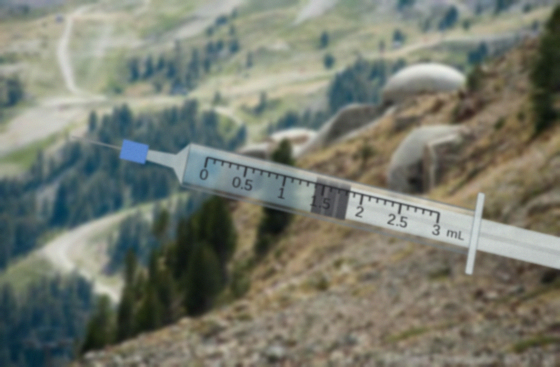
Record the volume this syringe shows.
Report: 1.4 mL
